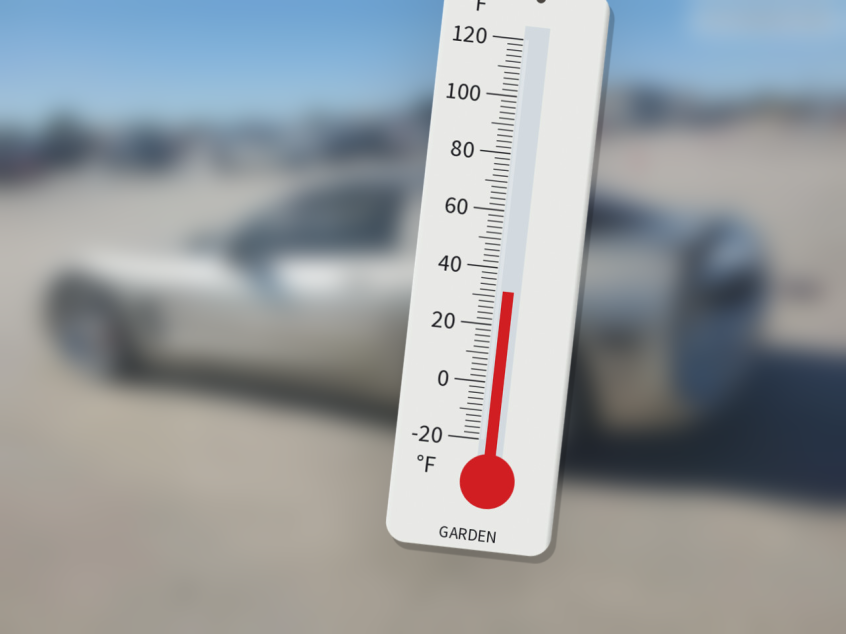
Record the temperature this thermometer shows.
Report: 32 °F
